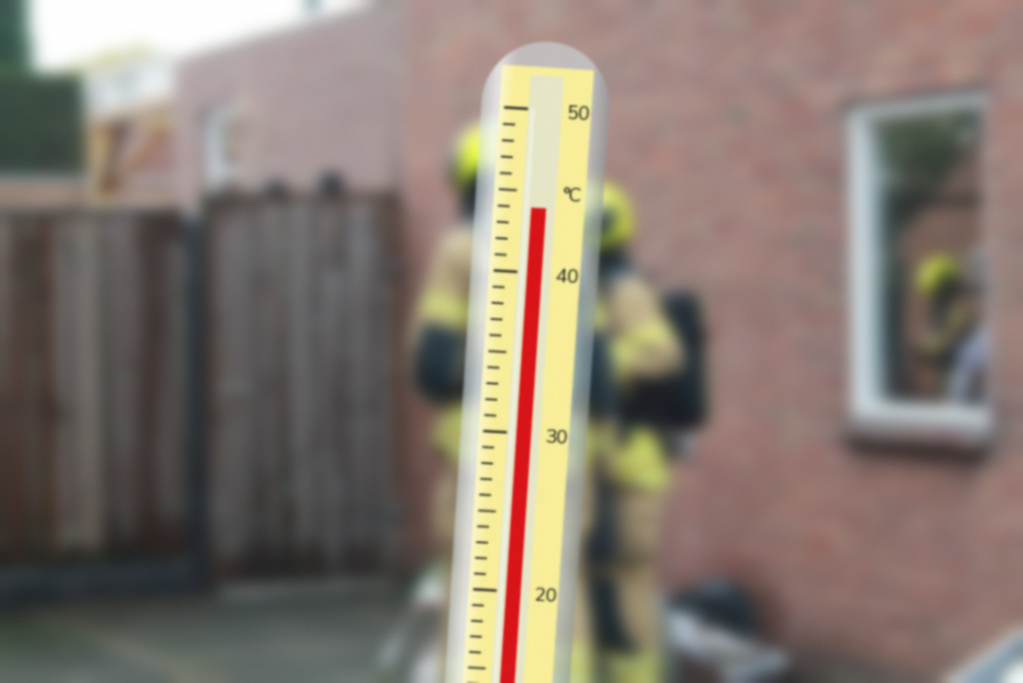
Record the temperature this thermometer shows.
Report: 44 °C
